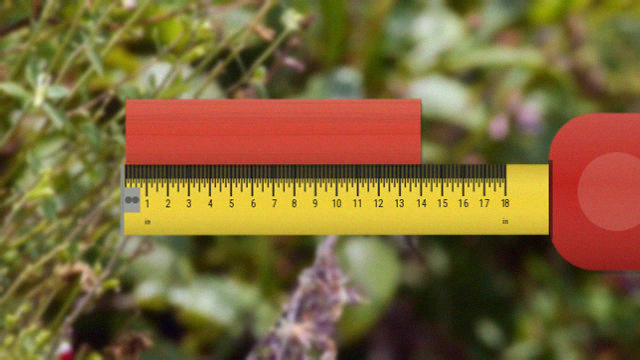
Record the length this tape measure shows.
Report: 14 in
